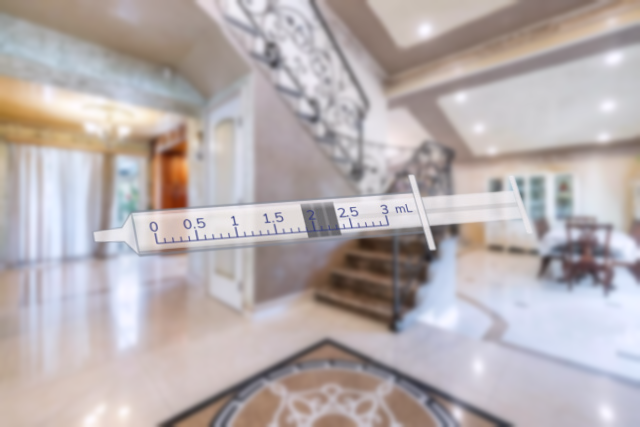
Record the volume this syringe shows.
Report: 1.9 mL
